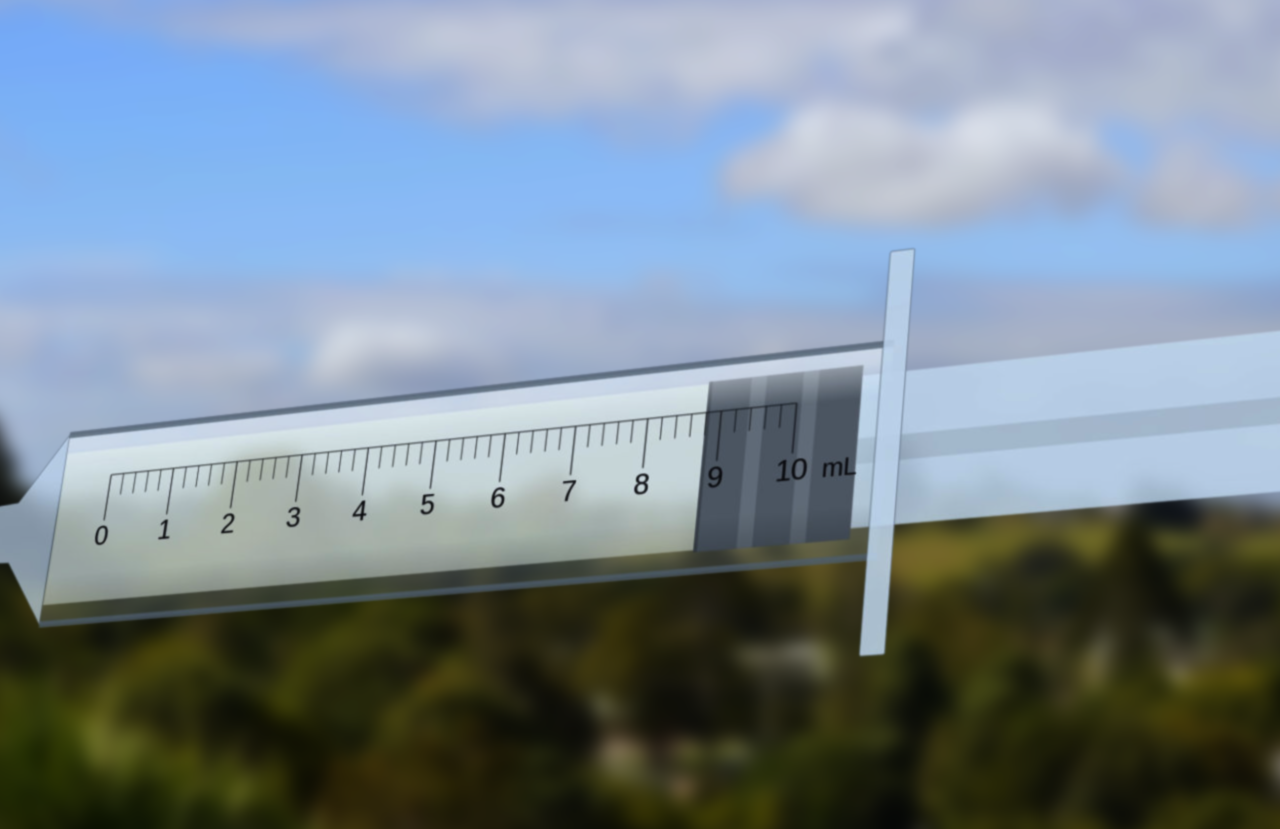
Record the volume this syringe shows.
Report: 8.8 mL
